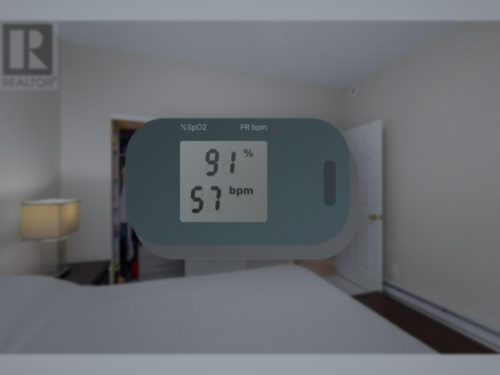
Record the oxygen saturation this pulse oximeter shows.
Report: 91 %
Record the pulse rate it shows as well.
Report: 57 bpm
